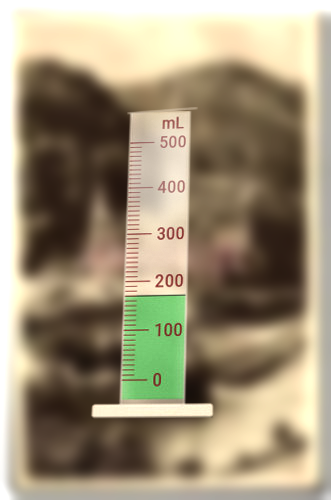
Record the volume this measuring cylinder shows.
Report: 170 mL
